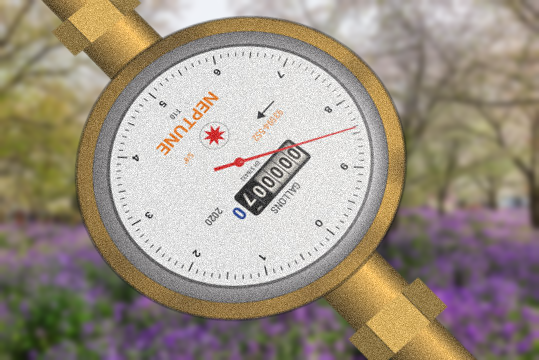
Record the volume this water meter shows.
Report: 68.4 gal
